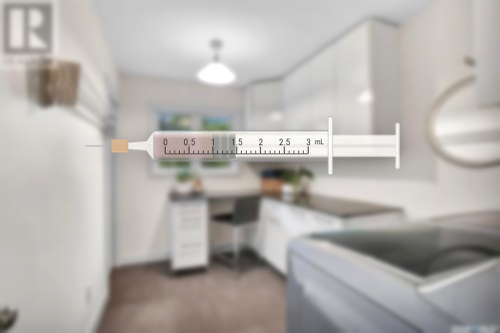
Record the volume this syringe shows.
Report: 1 mL
